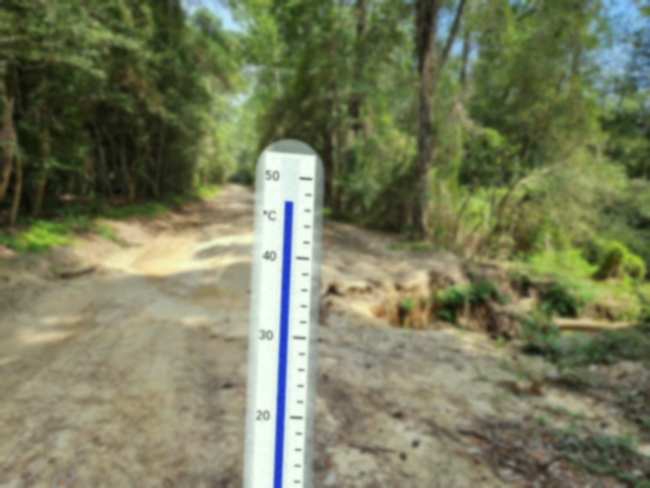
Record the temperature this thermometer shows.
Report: 47 °C
